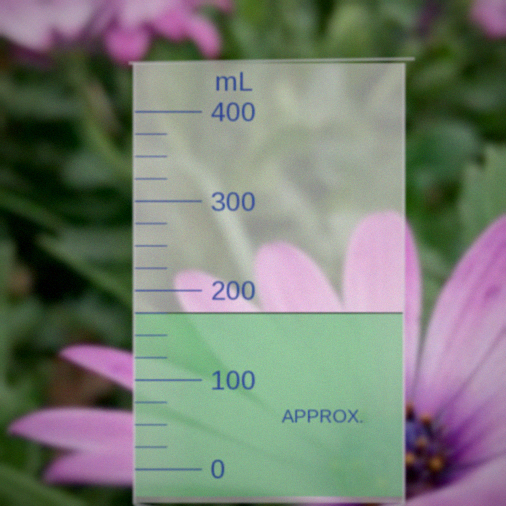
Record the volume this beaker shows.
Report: 175 mL
